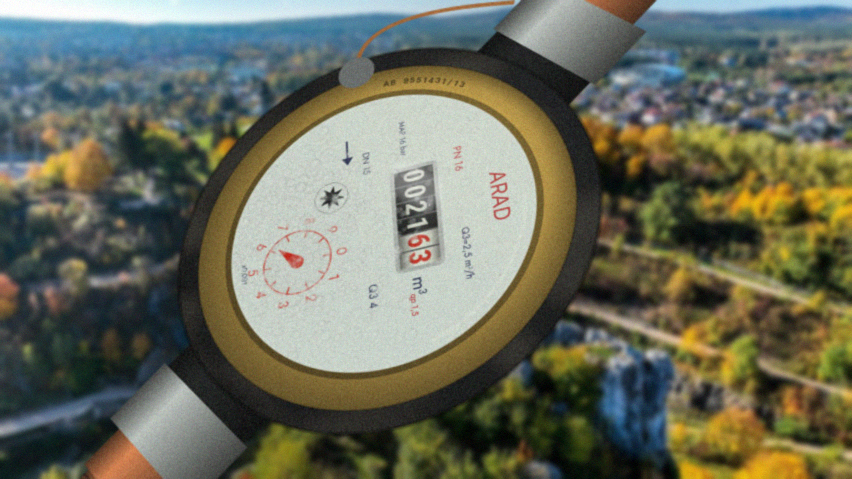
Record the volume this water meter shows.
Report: 21.636 m³
